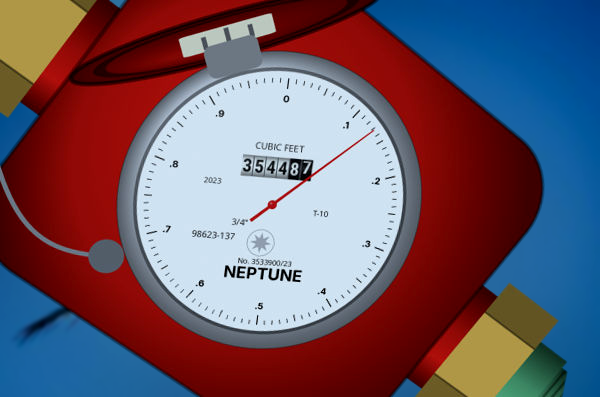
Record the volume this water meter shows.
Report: 354487.13 ft³
